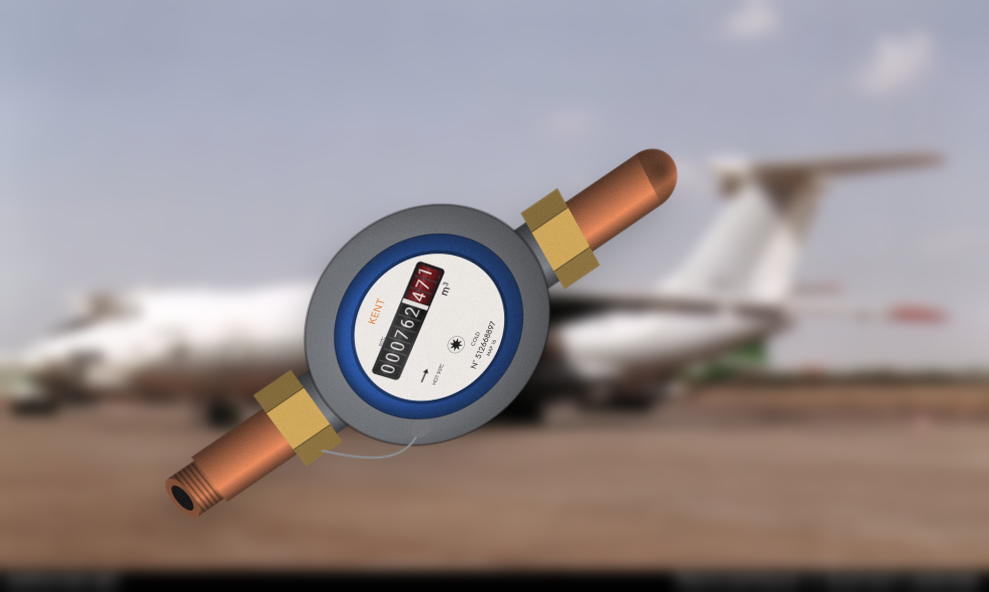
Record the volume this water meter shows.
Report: 762.471 m³
